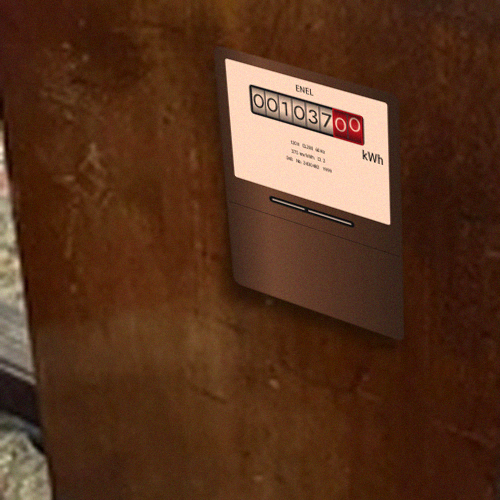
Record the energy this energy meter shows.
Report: 1037.00 kWh
